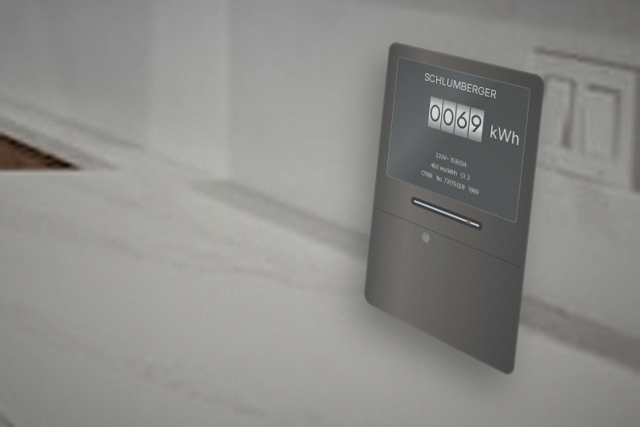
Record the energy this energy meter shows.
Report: 69 kWh
